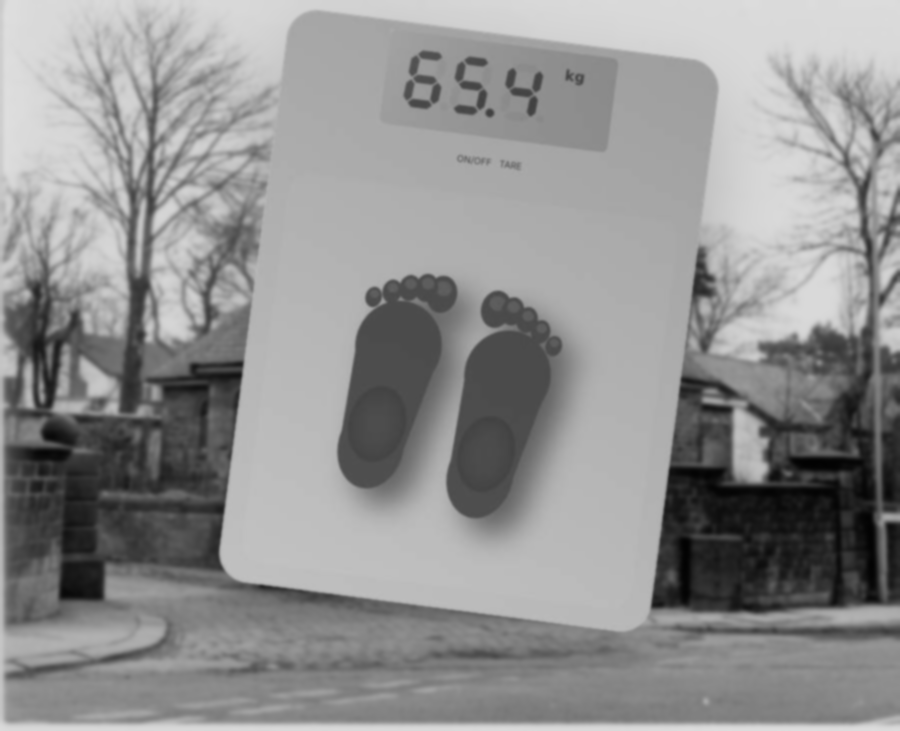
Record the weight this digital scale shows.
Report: 65.4 kg
